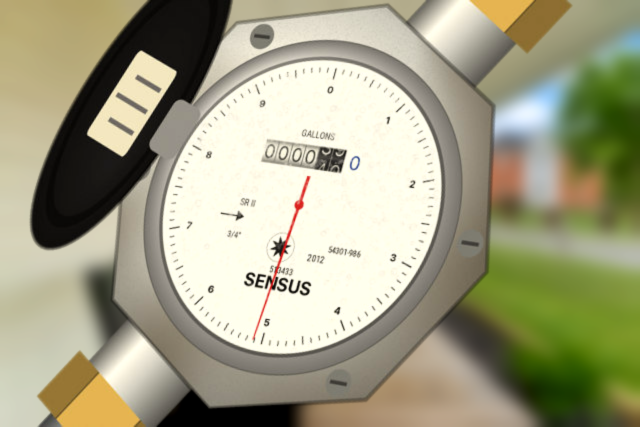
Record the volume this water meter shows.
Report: 395.1 gal
